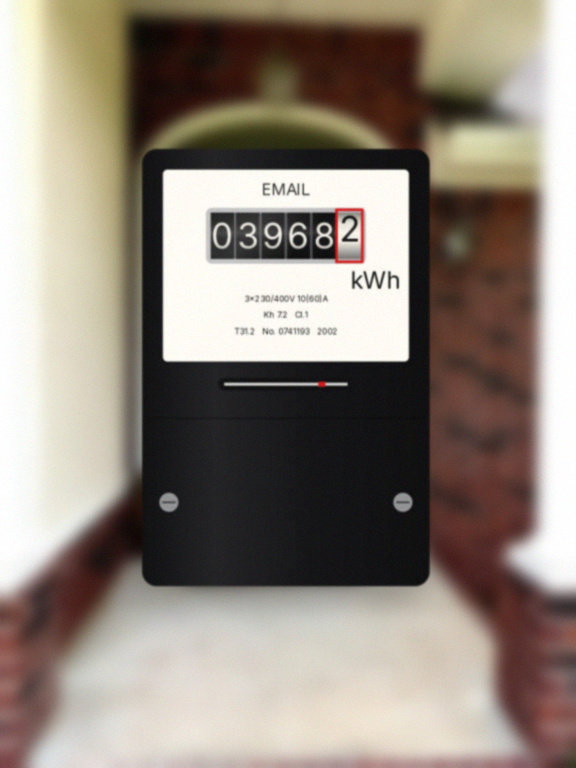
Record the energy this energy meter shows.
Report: 3968.2 kWh
